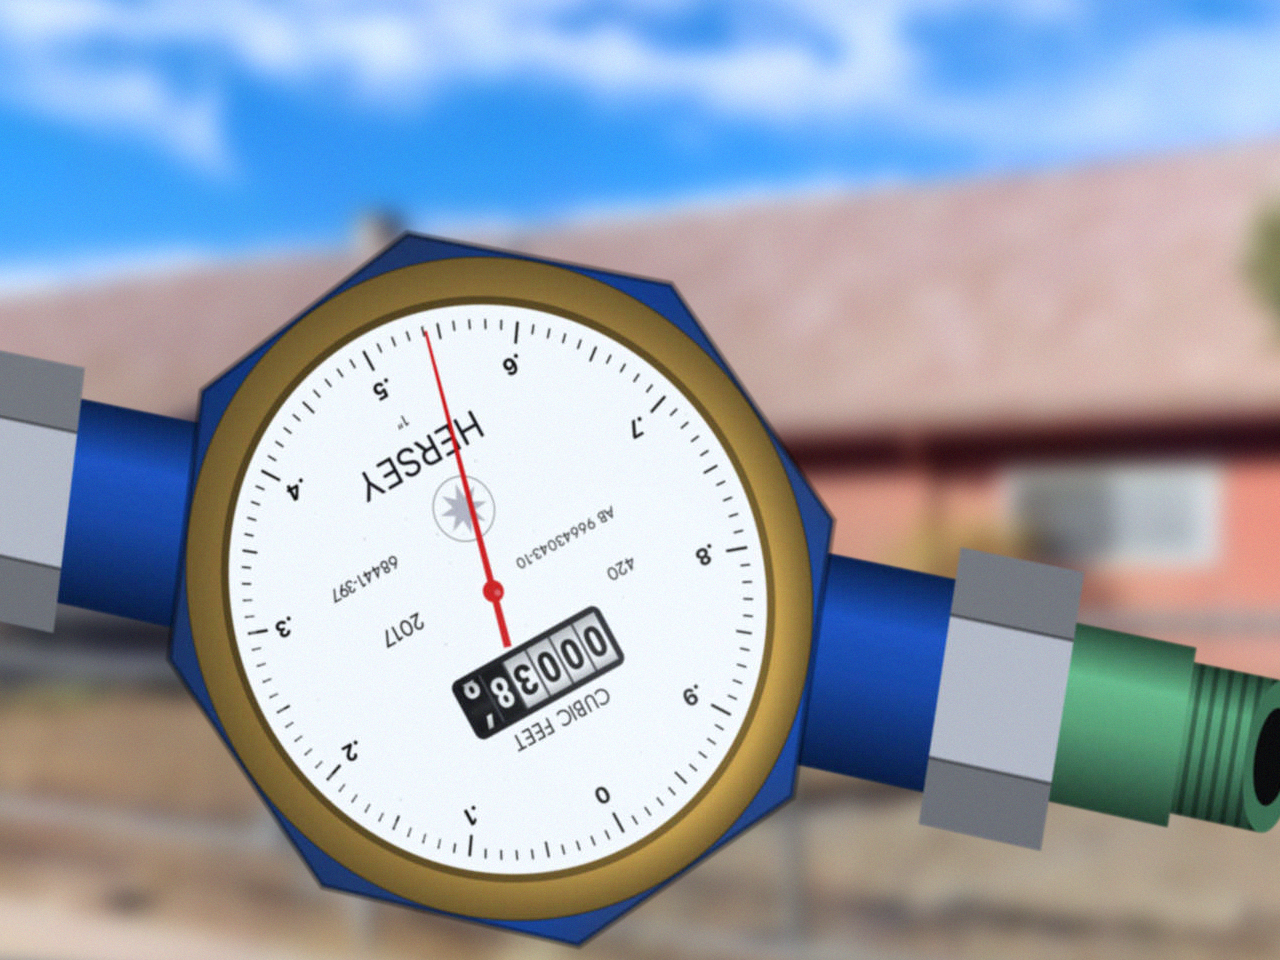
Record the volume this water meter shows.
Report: 387.54 ft³
